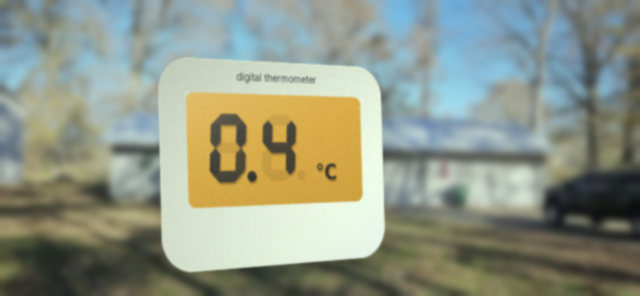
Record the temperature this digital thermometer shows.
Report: 0.4 °C
